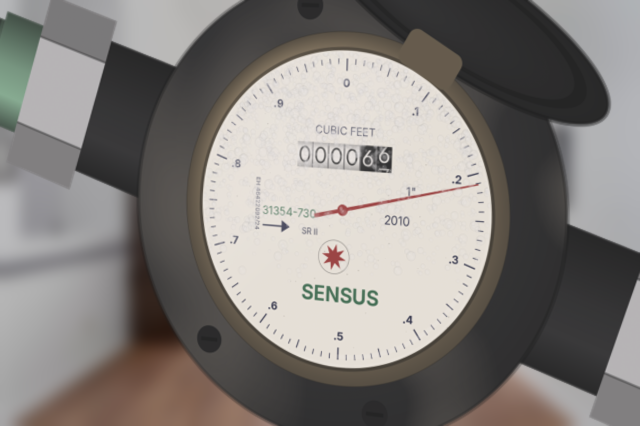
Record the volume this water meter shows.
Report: 66.21 ft³
